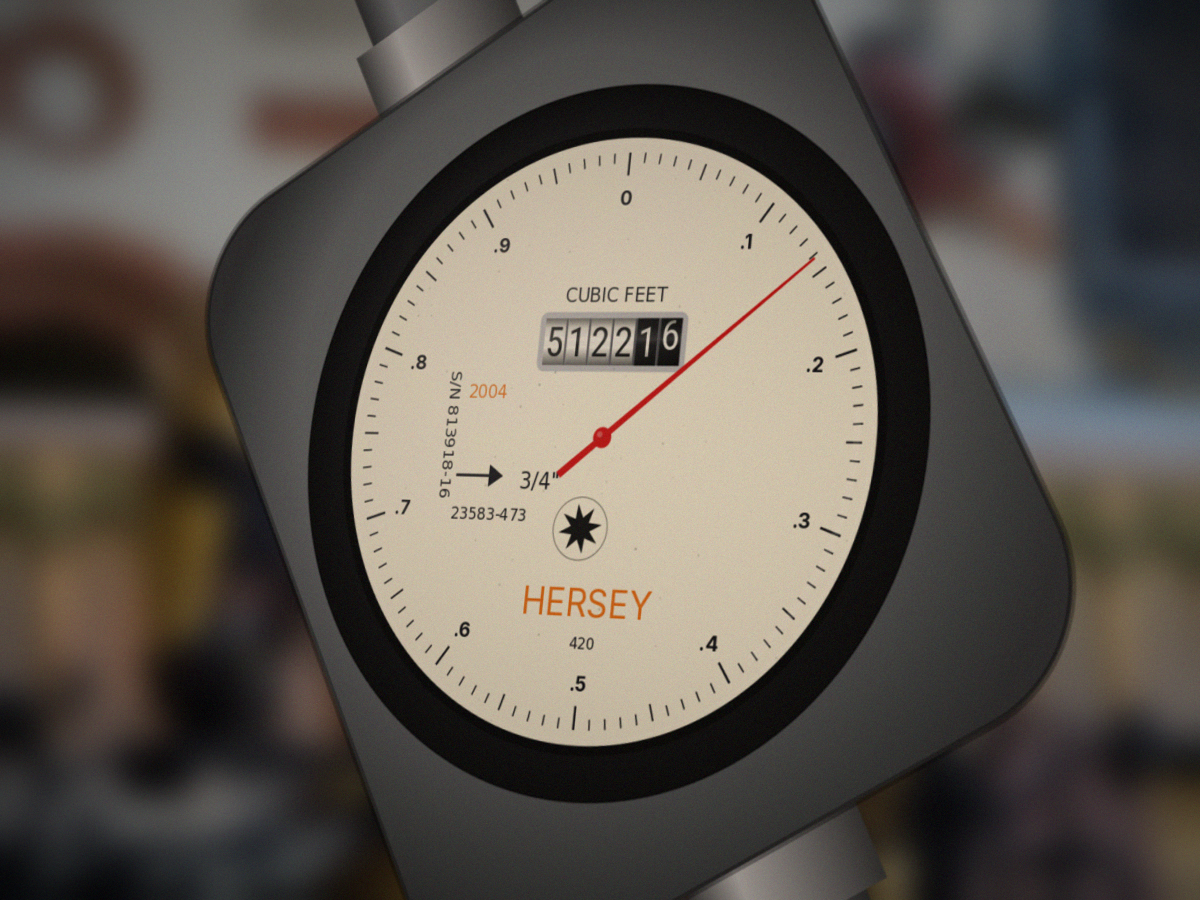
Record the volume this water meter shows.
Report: 512216.14 ft³
